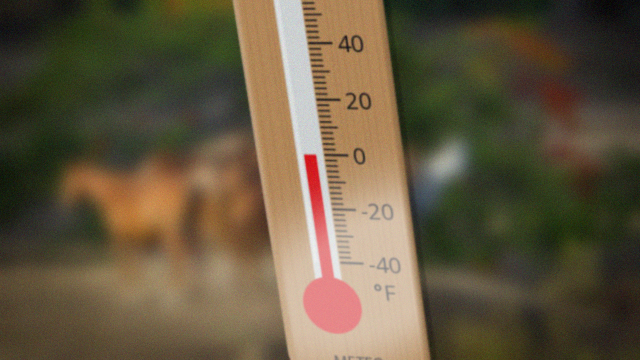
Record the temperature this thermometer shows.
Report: 0 °F
